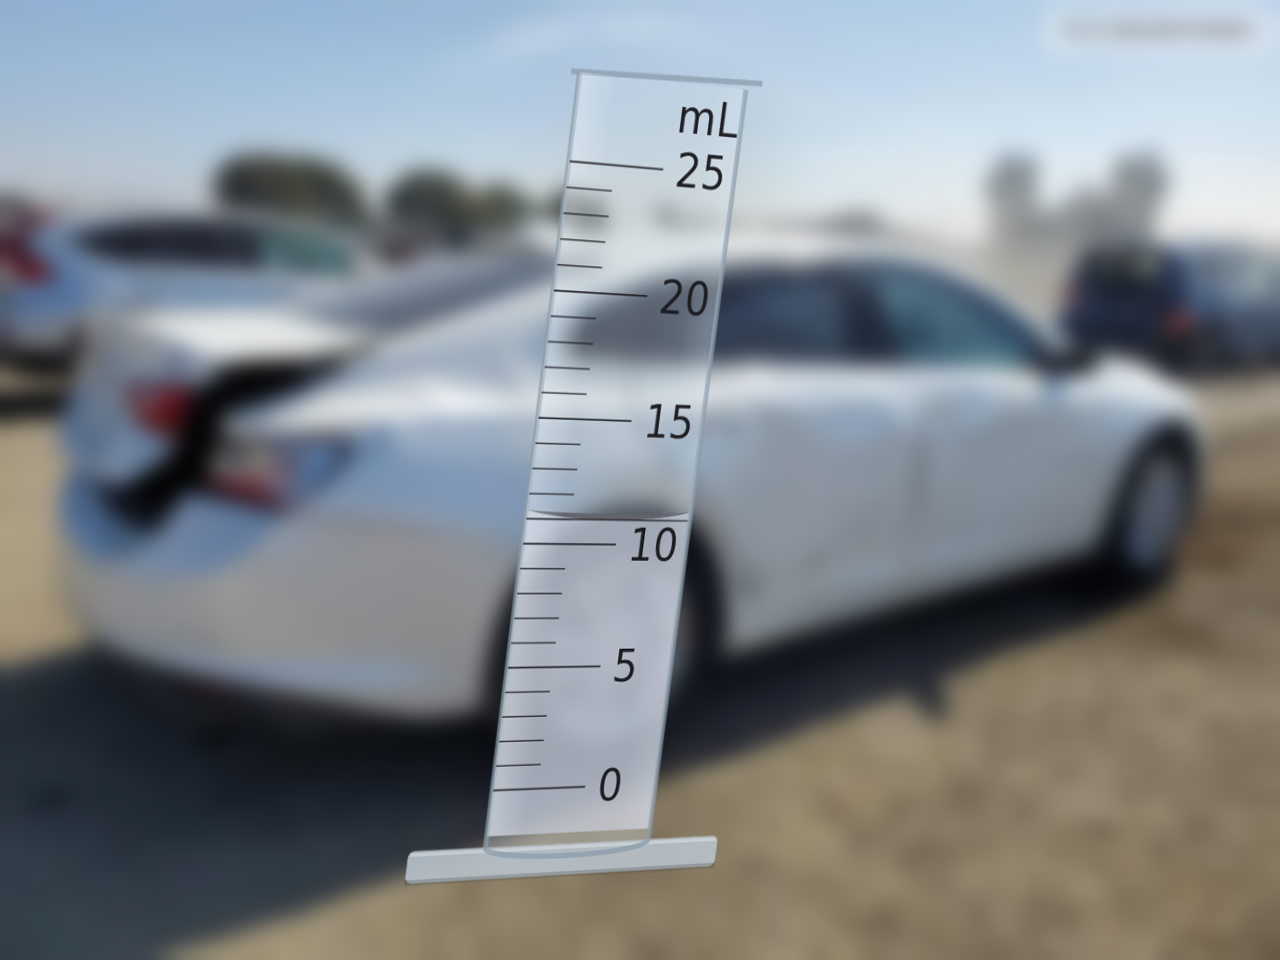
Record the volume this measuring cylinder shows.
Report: 11 mL
